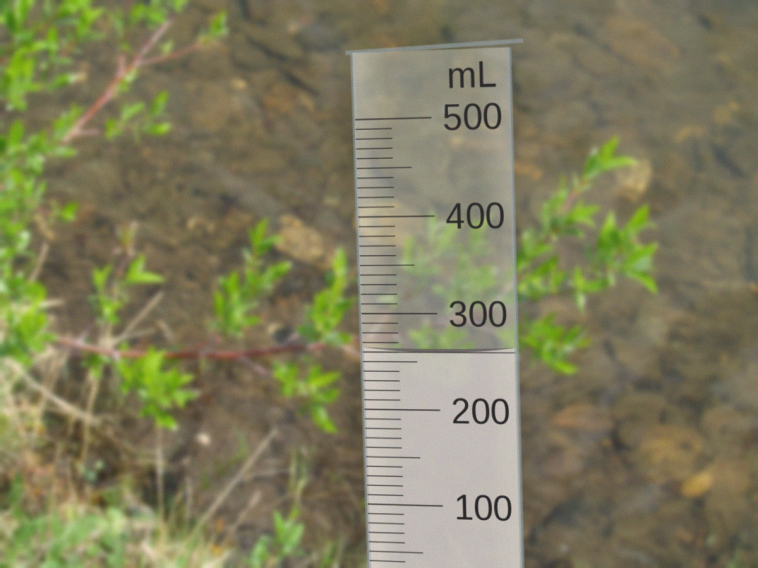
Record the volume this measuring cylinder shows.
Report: 260 mL
